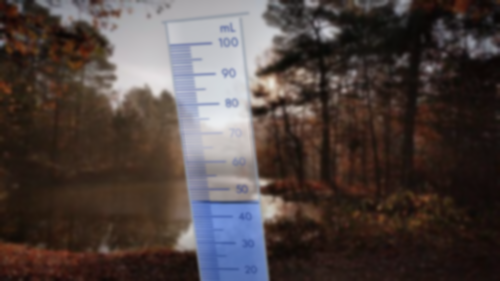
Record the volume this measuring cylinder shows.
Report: 45 mL
